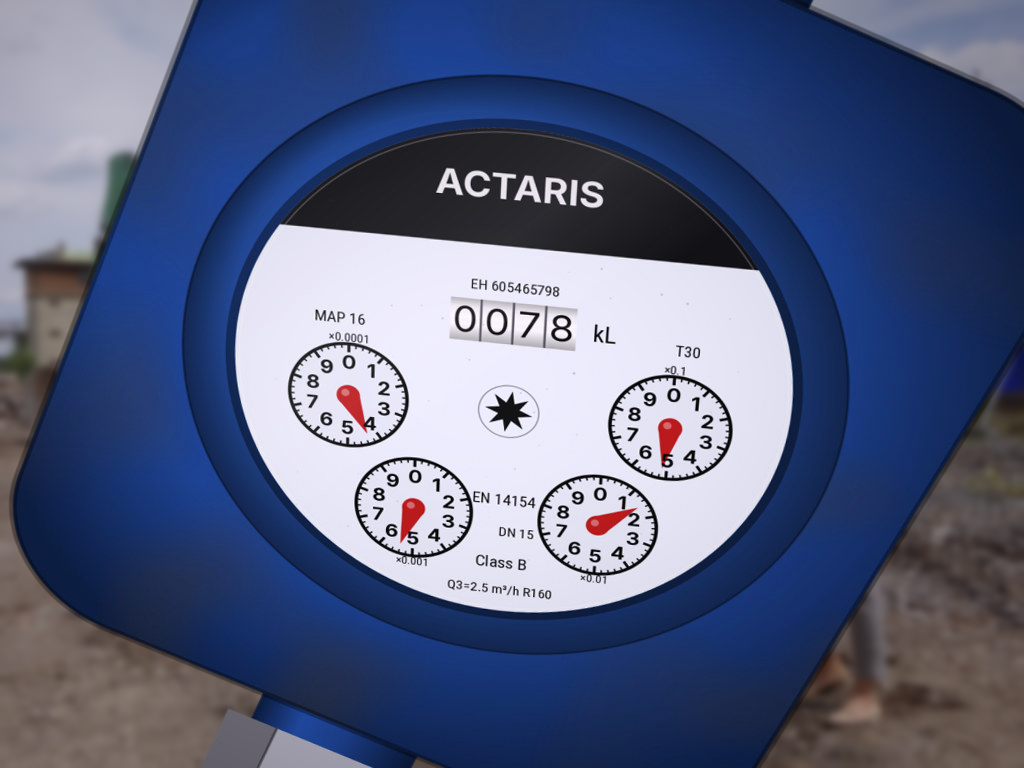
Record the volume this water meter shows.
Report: 78.5154 kL
